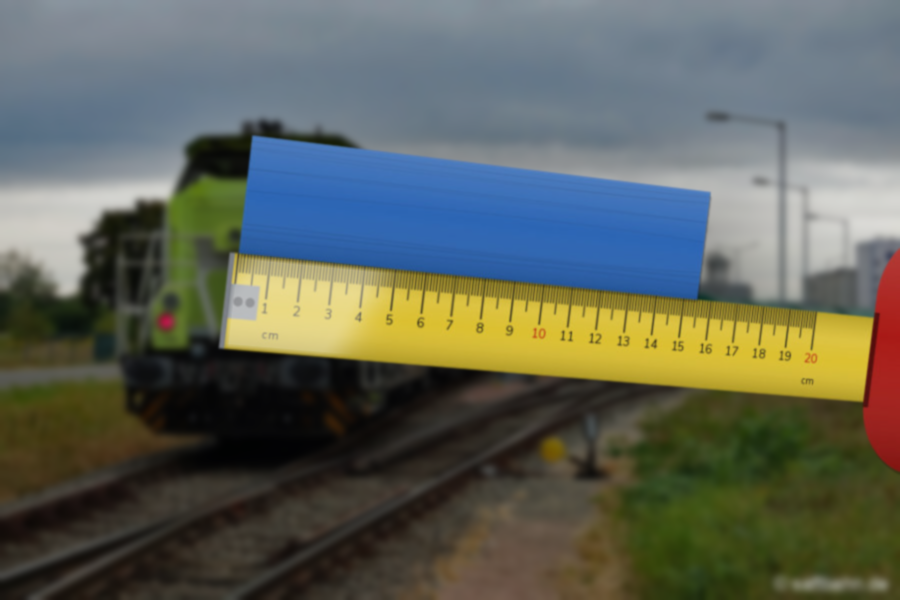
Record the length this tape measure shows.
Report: 15.5 cm
